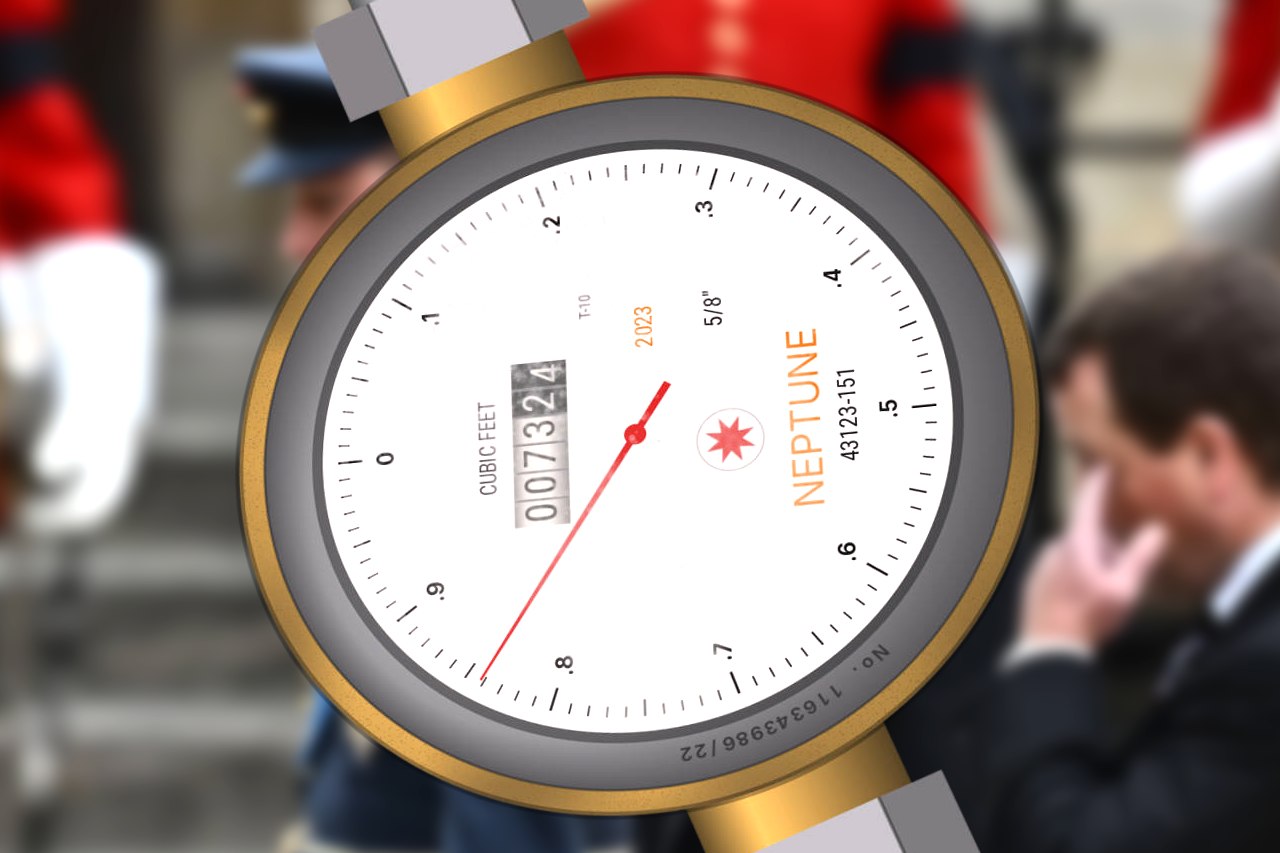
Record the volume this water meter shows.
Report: 7323.84 ft³
